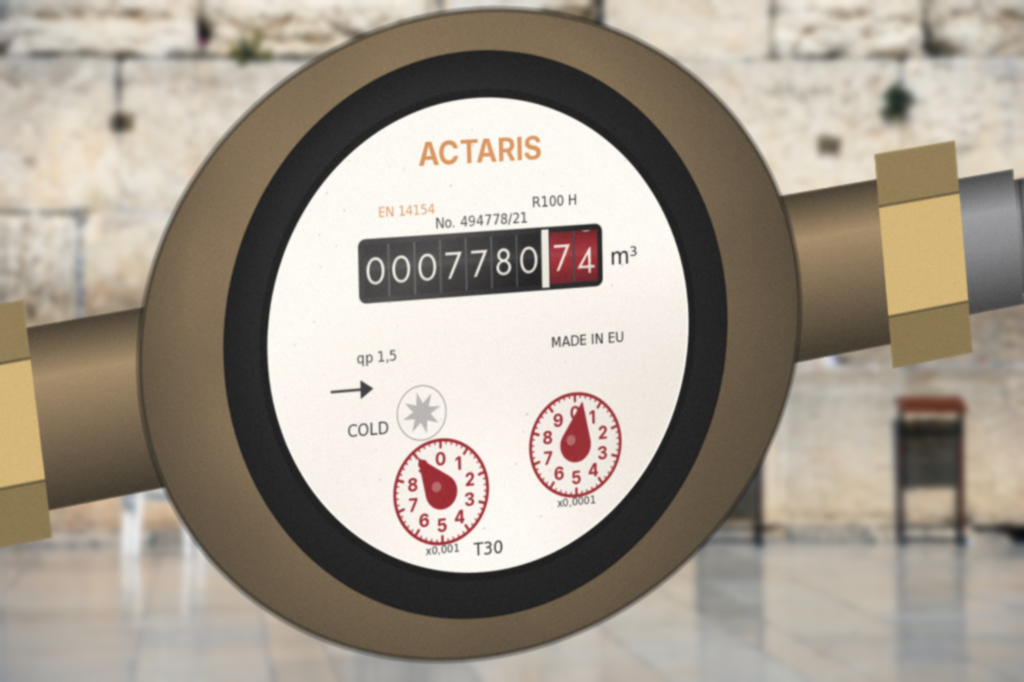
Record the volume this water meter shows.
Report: 7780.7390 m³
